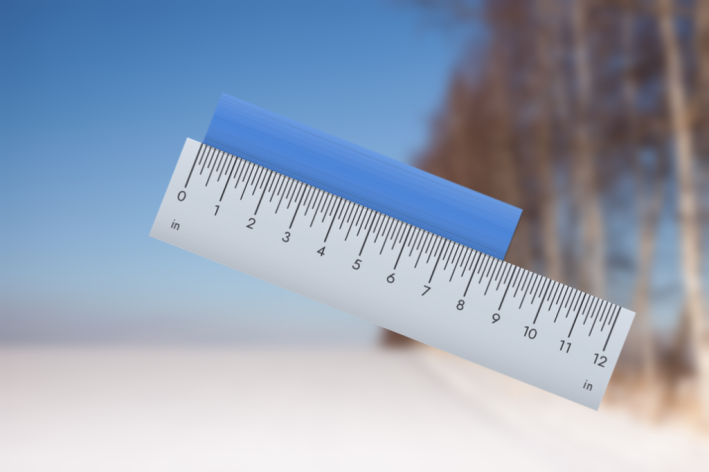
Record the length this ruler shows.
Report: 8.625 in
